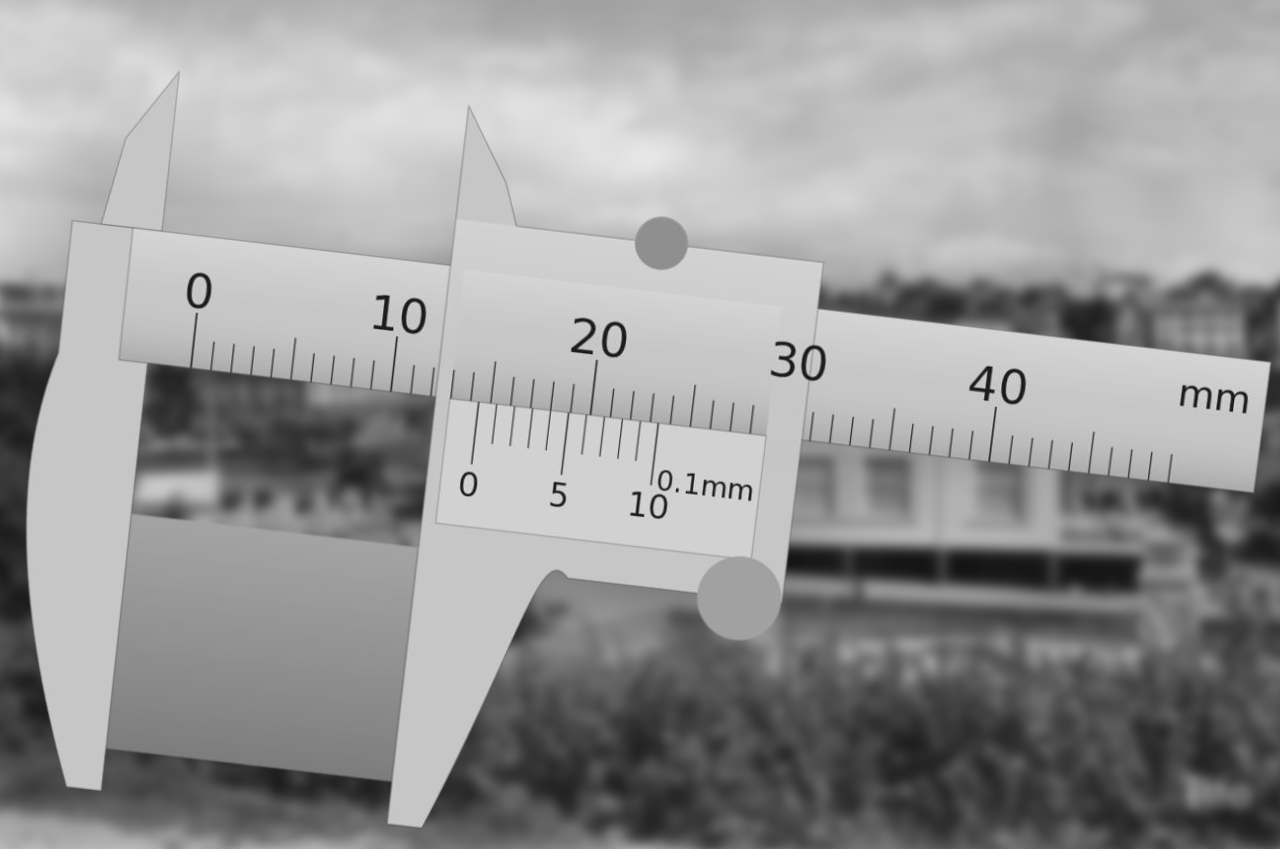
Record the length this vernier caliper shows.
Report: 14.4 mm
